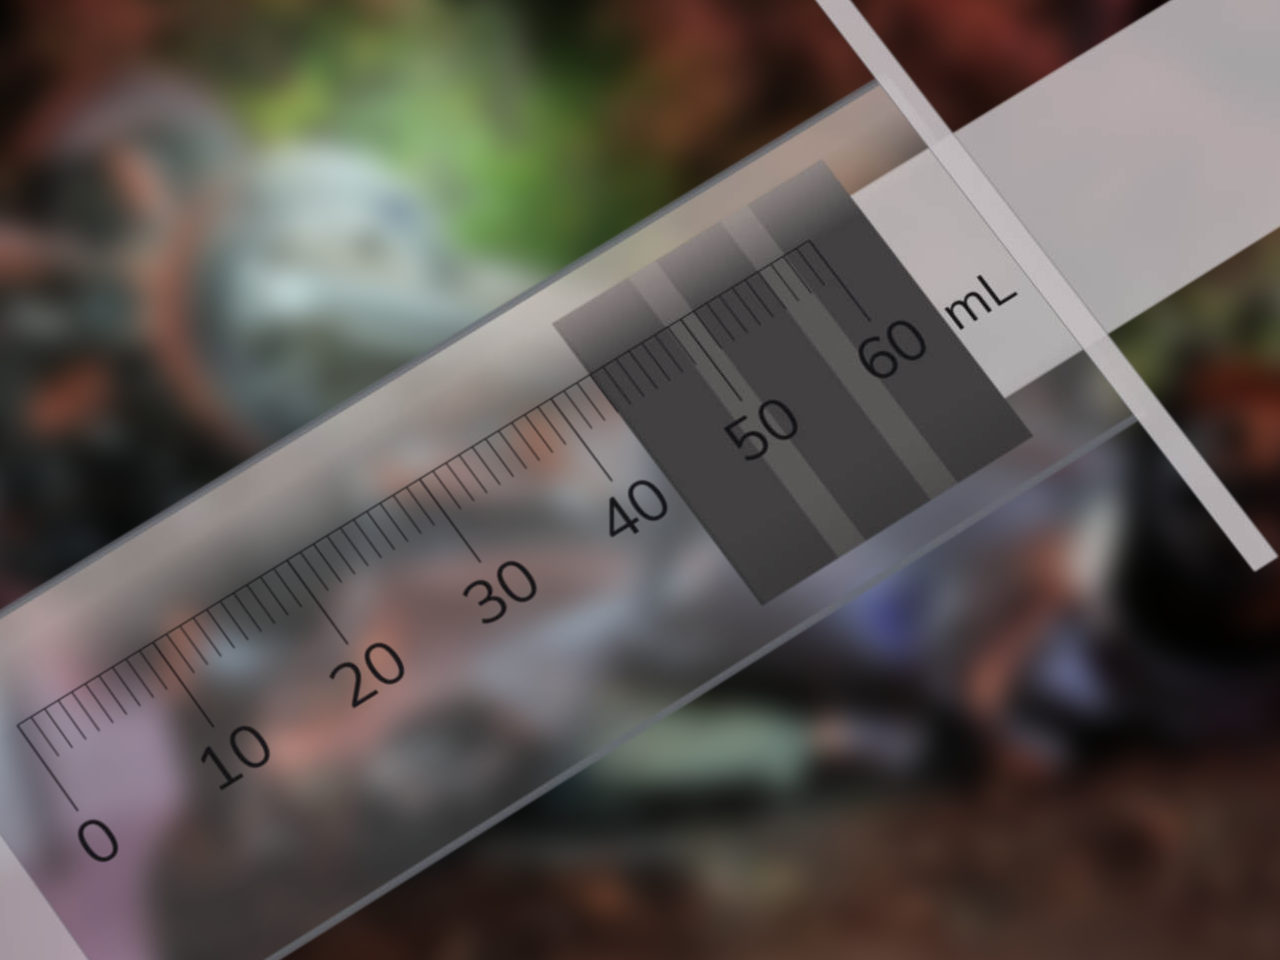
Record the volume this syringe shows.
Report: 43 mL
